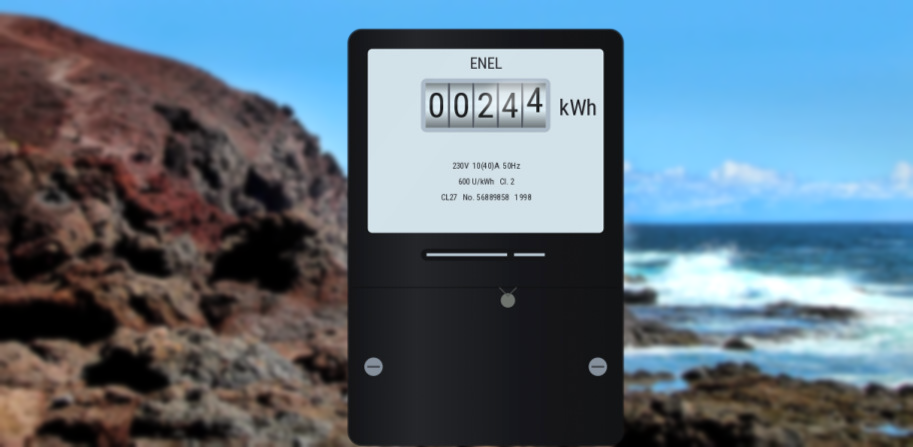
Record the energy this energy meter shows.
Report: 244 kWh
